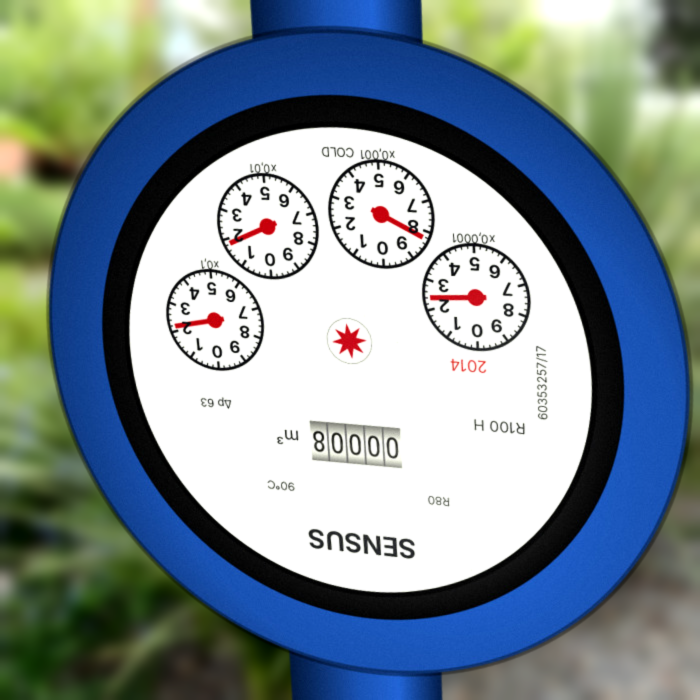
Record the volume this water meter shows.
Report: 8.2182 m³
